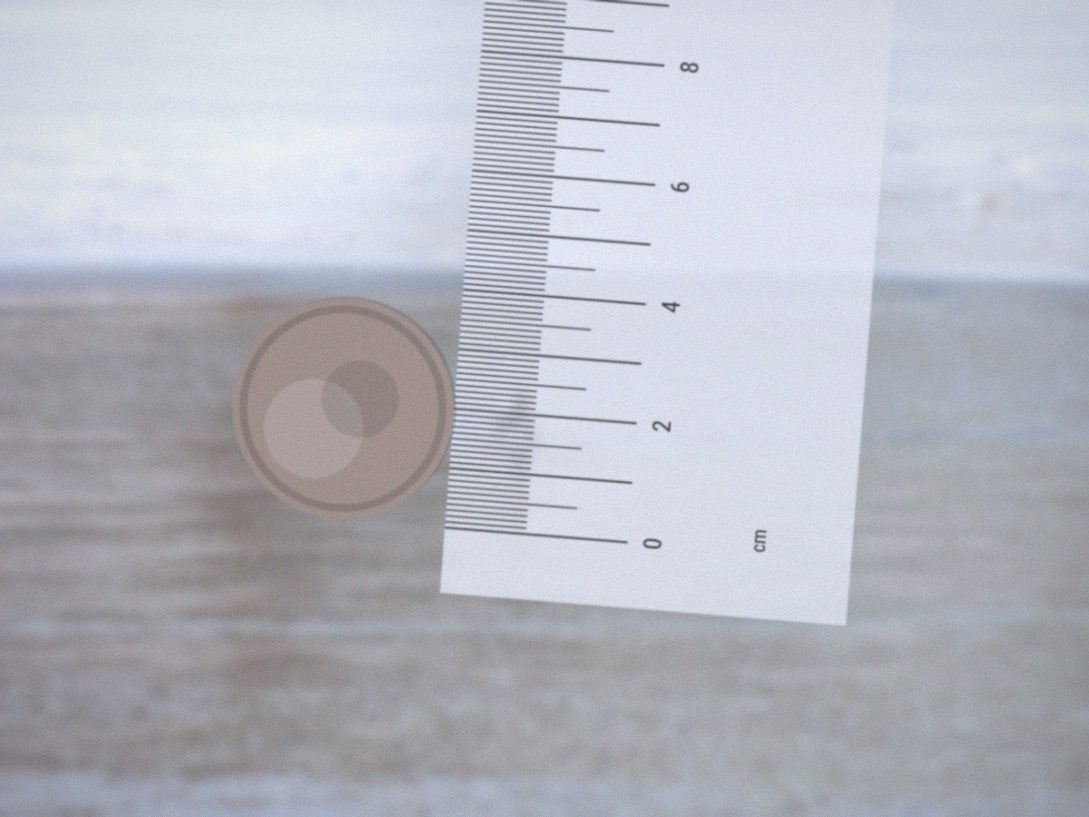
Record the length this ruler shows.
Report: 3.7 cm
